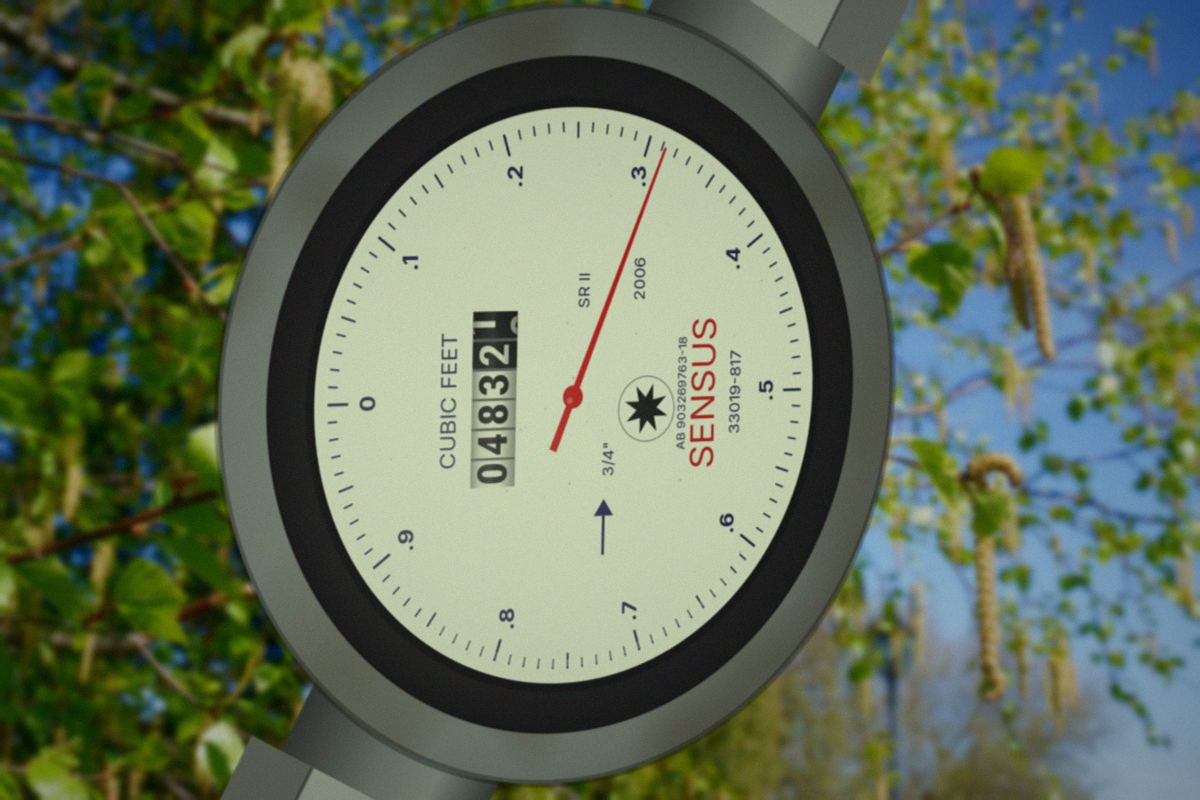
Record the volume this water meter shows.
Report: 48321.31 ft³
